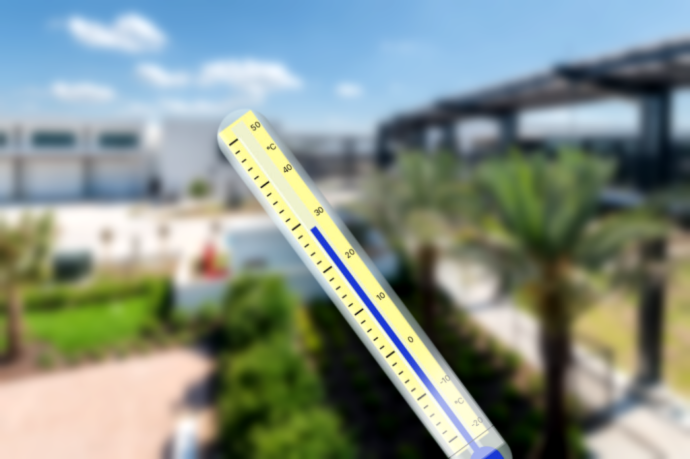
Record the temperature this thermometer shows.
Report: 28 °C
